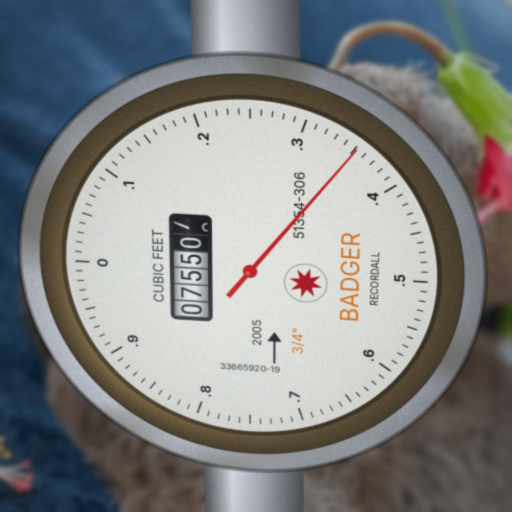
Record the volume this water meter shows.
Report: 75507.35 ft³
